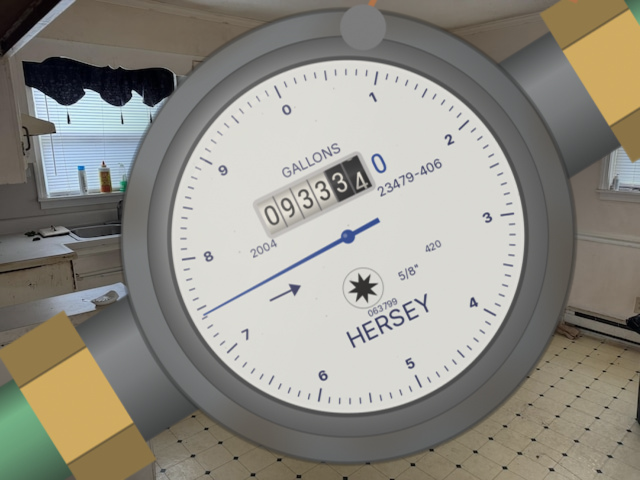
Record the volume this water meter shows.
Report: 933337.4 gal
